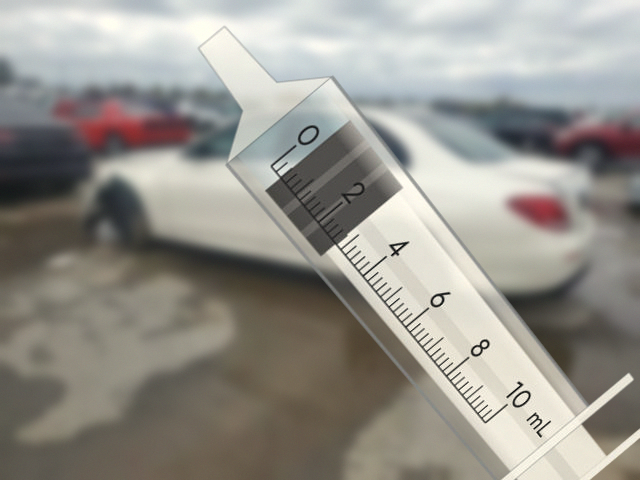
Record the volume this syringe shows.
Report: 0.4 mL
